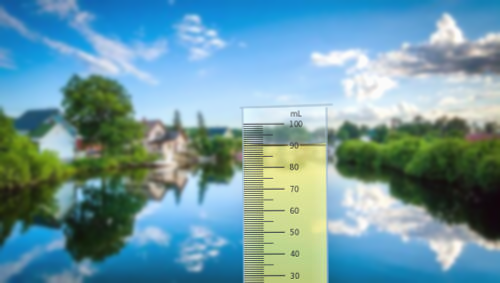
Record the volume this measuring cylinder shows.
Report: 90 mL
